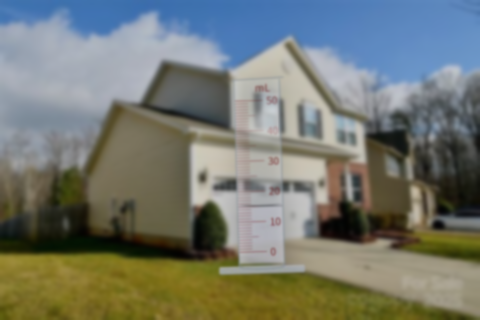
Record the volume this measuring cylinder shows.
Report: 15 mL
